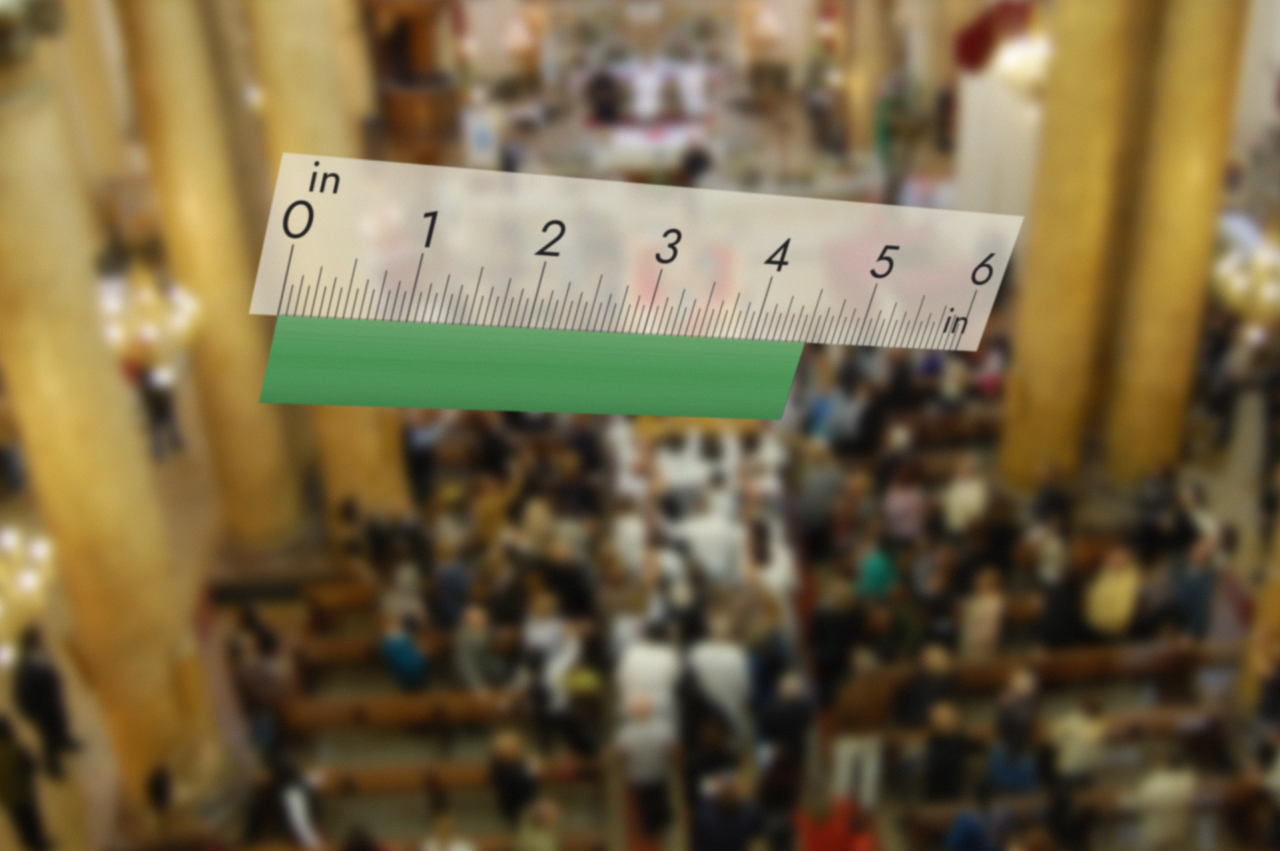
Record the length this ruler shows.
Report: 4.5 in
